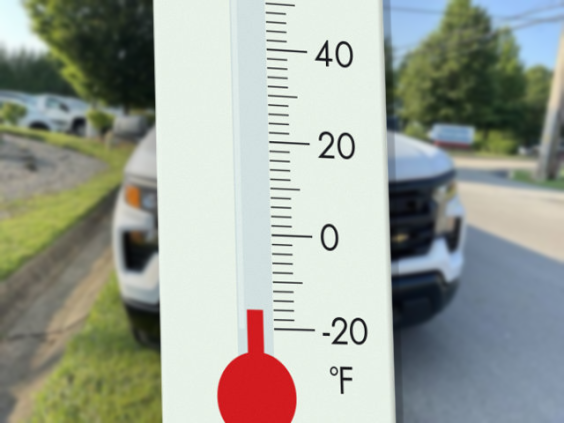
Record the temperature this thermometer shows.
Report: -16 °F
